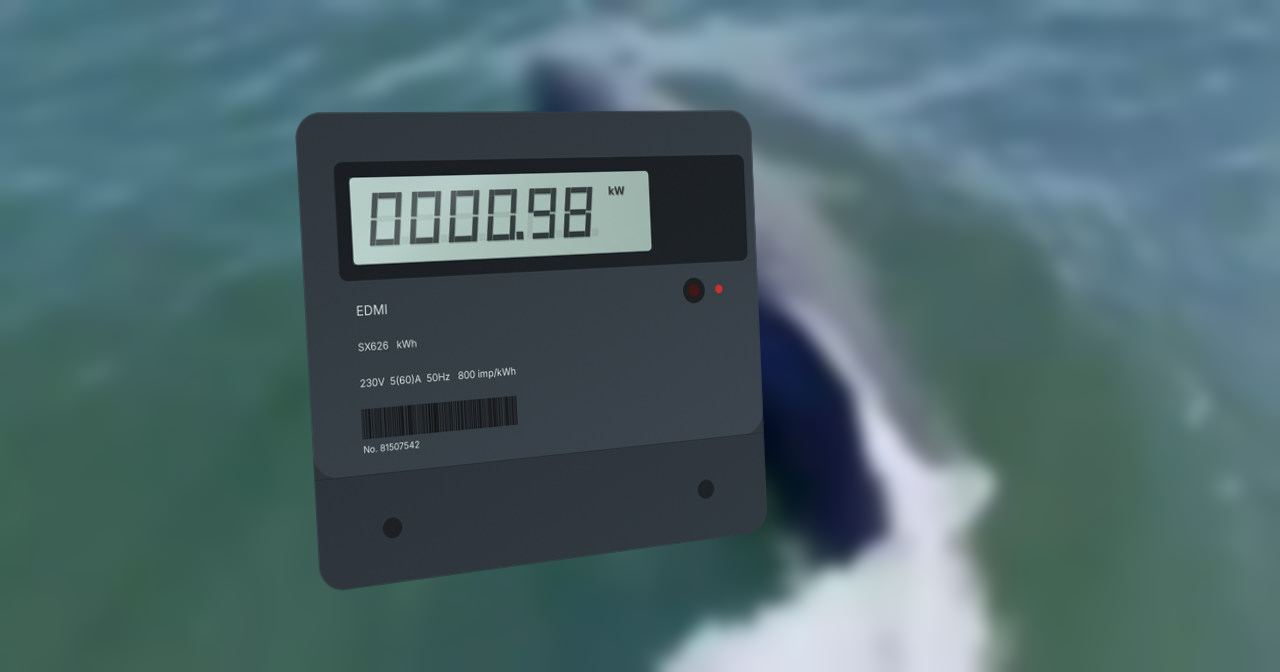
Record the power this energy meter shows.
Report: 0.98 kW
